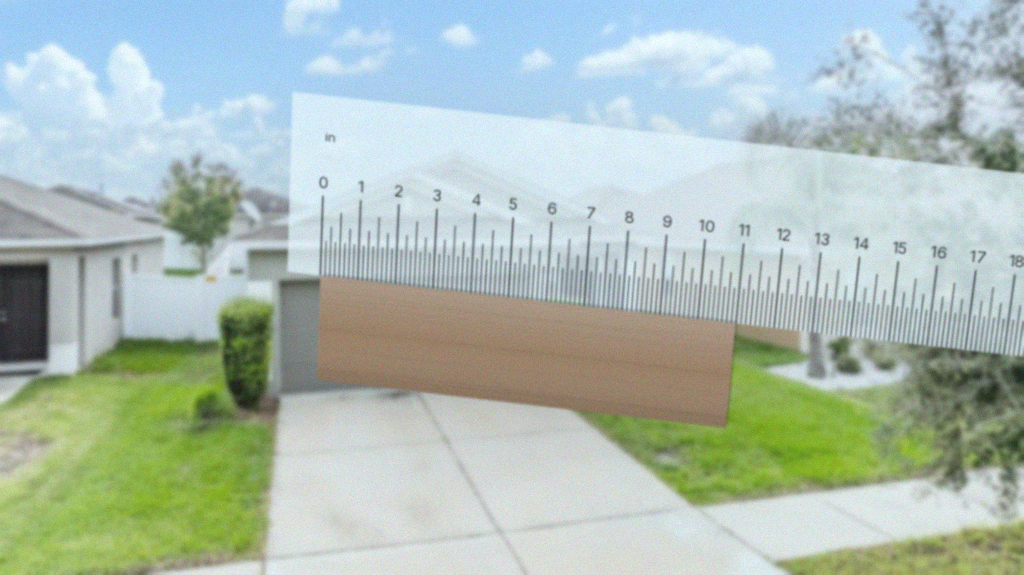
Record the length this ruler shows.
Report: 11 in
